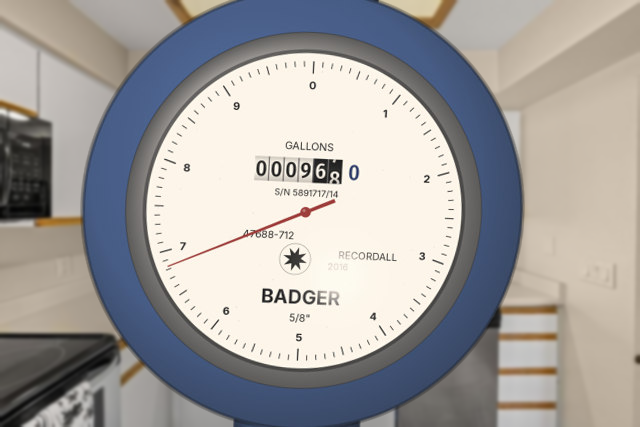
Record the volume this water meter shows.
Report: 9676.8 gal
